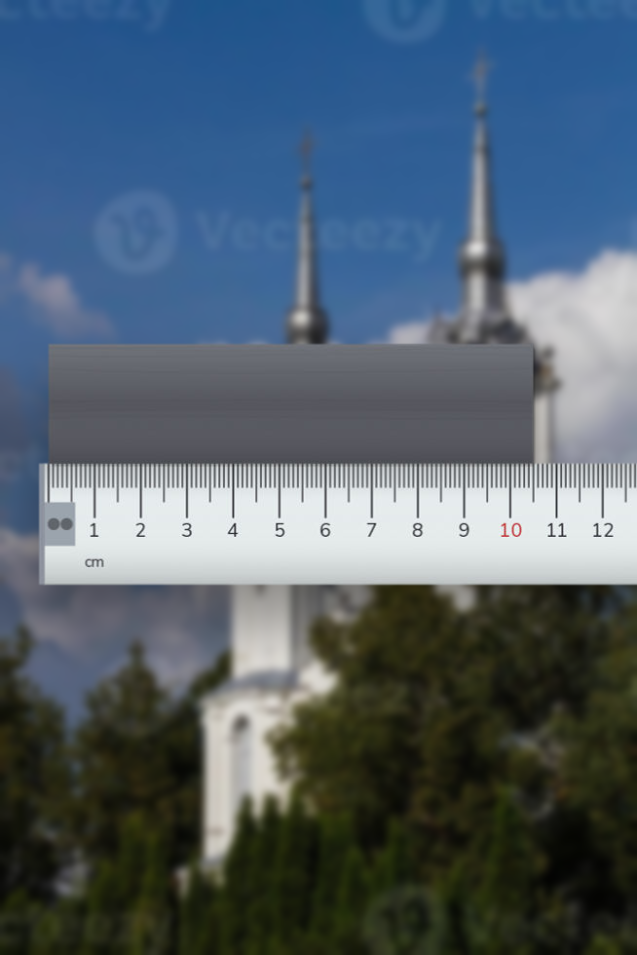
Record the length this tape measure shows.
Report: 10.5 cm
